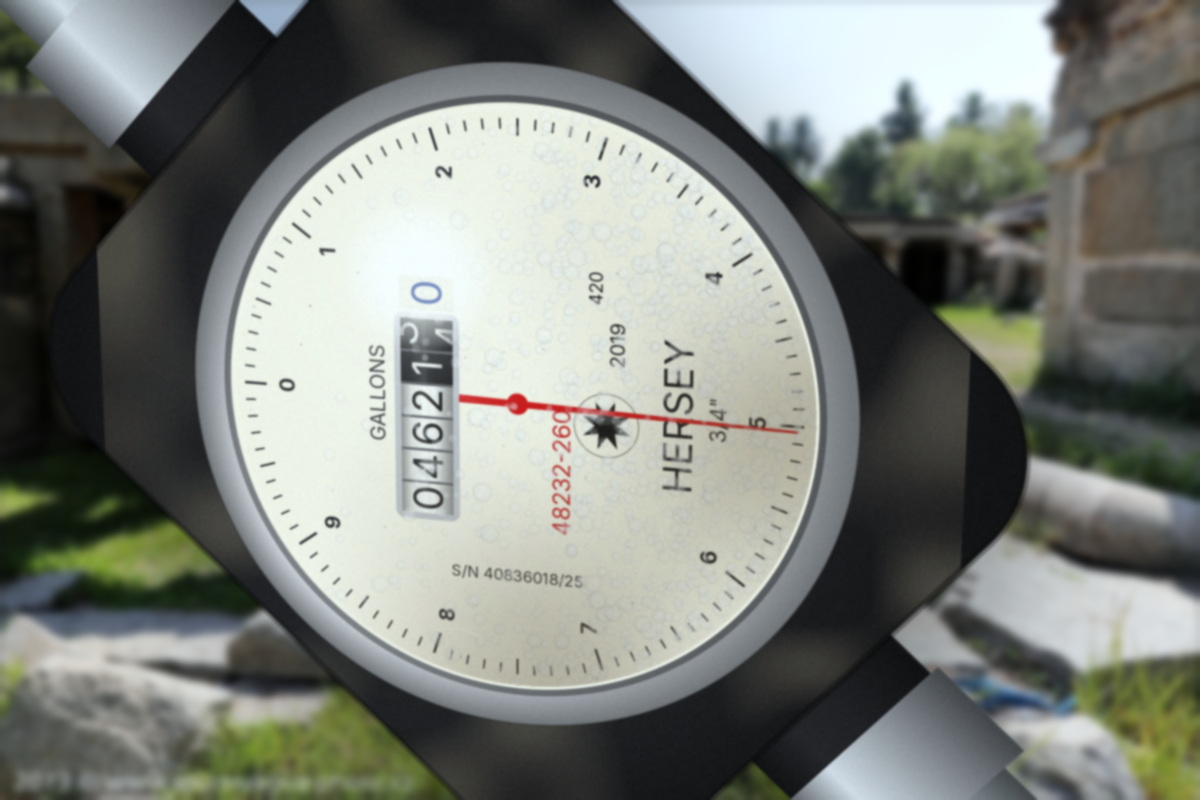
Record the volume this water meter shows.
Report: 462135.0 gal
